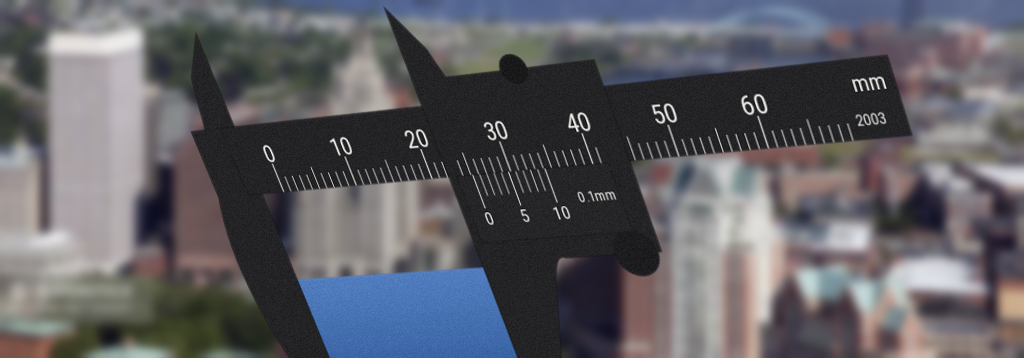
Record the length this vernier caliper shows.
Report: 25.2 mm
